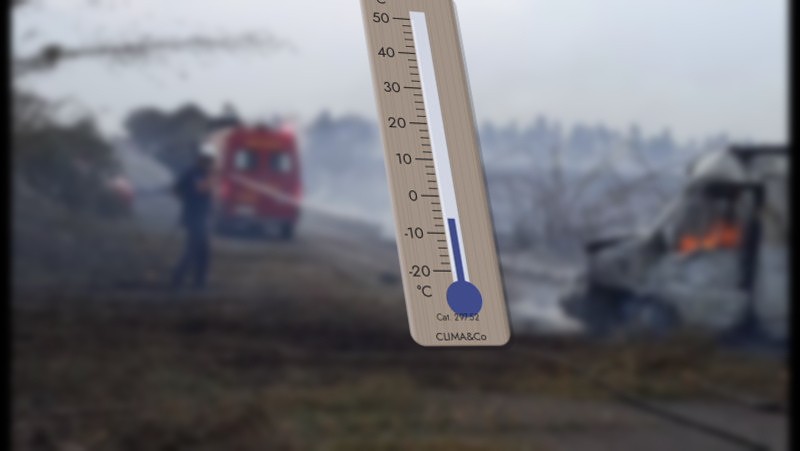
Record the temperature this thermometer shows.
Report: -6 °C
